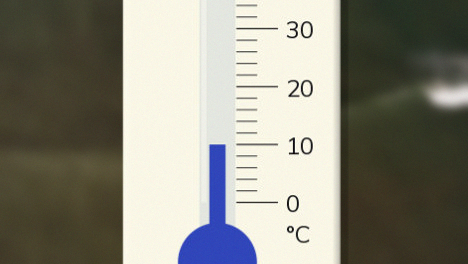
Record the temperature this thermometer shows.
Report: 10 °C
